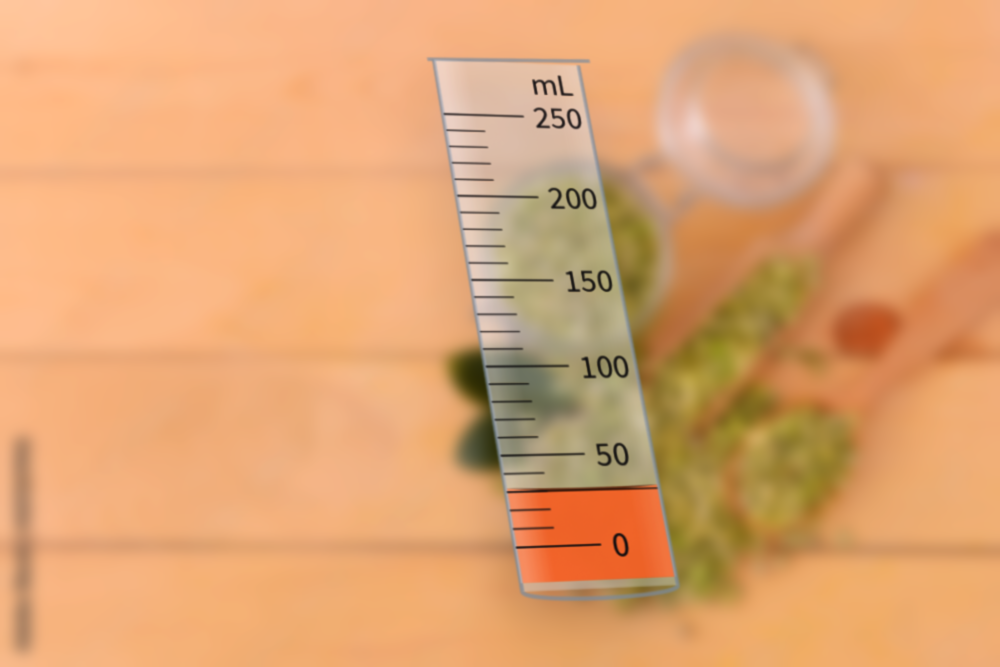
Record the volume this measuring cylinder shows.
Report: 30 mL
